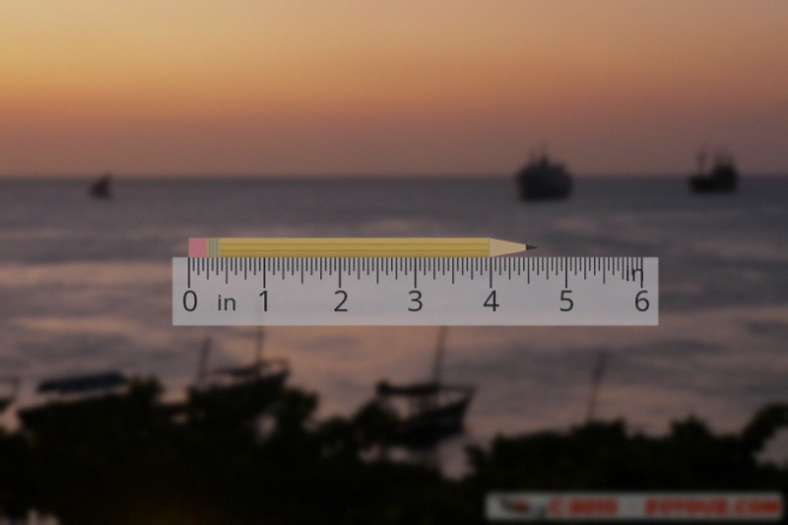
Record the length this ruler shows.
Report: 4.625 in
